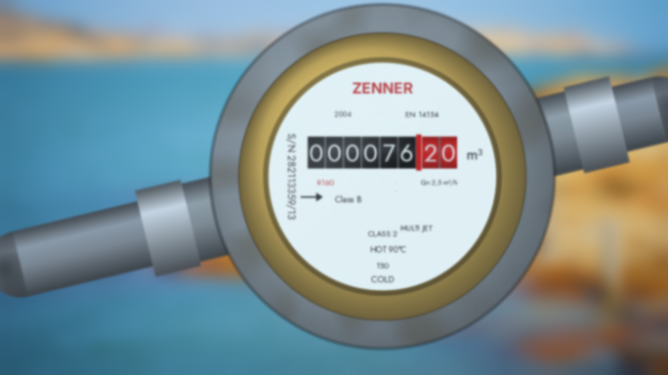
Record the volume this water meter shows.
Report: 76.20 m³
